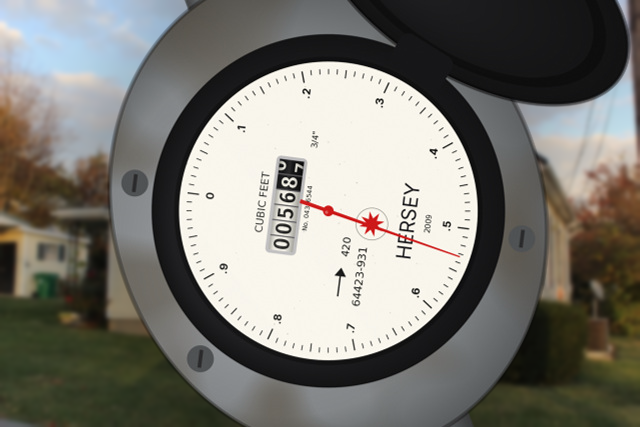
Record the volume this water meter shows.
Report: 5686.53 ft³
